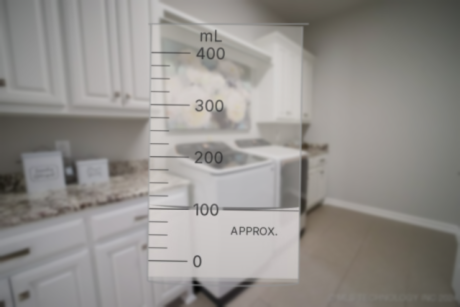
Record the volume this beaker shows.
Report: 100 mL
